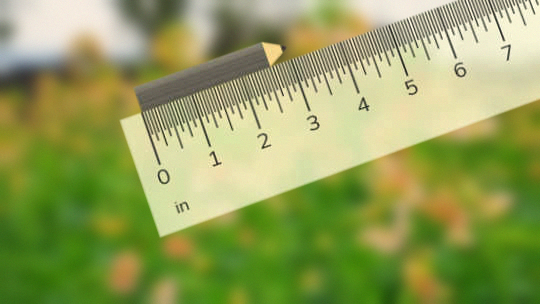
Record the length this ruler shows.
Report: 3 in
